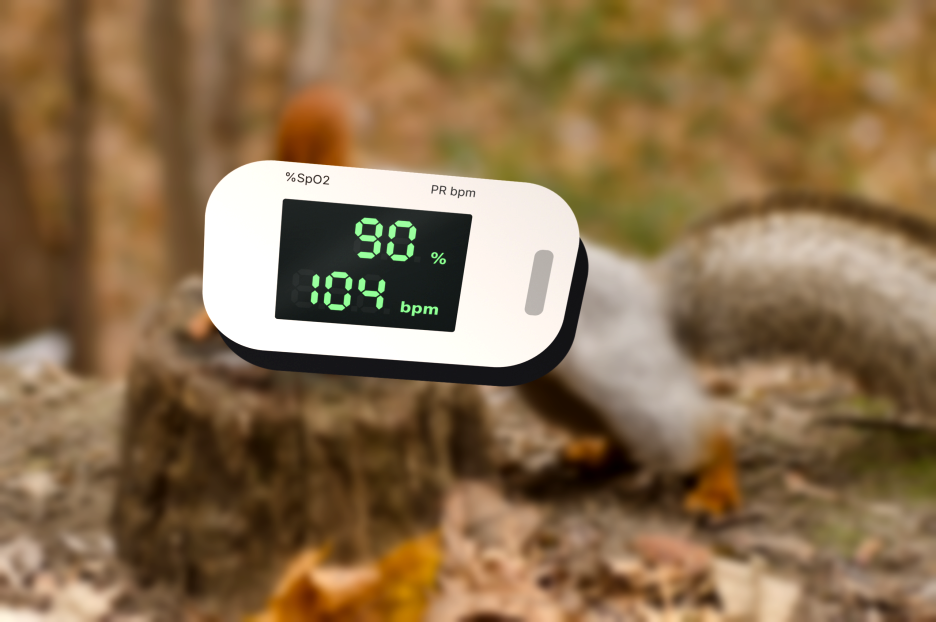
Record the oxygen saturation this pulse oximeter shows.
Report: 90 %
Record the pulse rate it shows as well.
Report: 104 bpm
